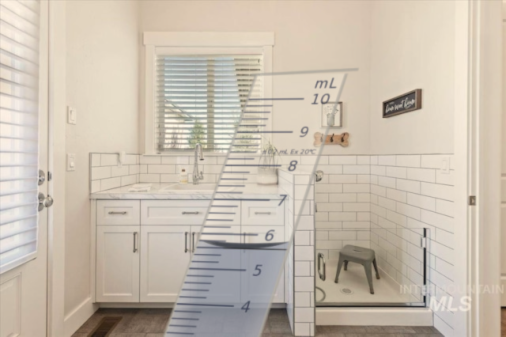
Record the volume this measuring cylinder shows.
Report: 5.6 mL
